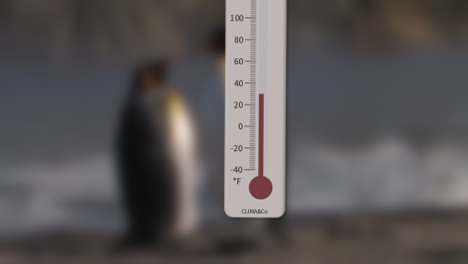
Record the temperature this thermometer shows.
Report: 30 °F
